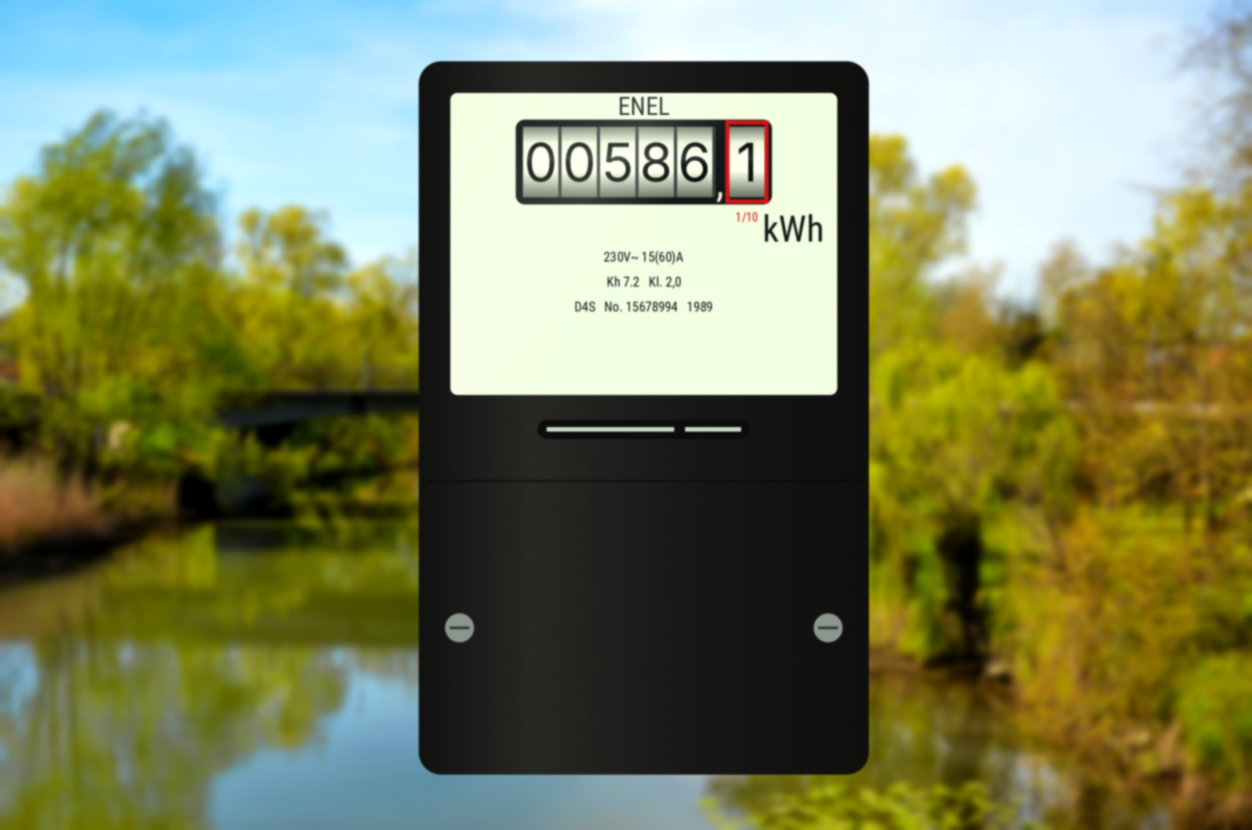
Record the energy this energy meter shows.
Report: 586.1 kWh
